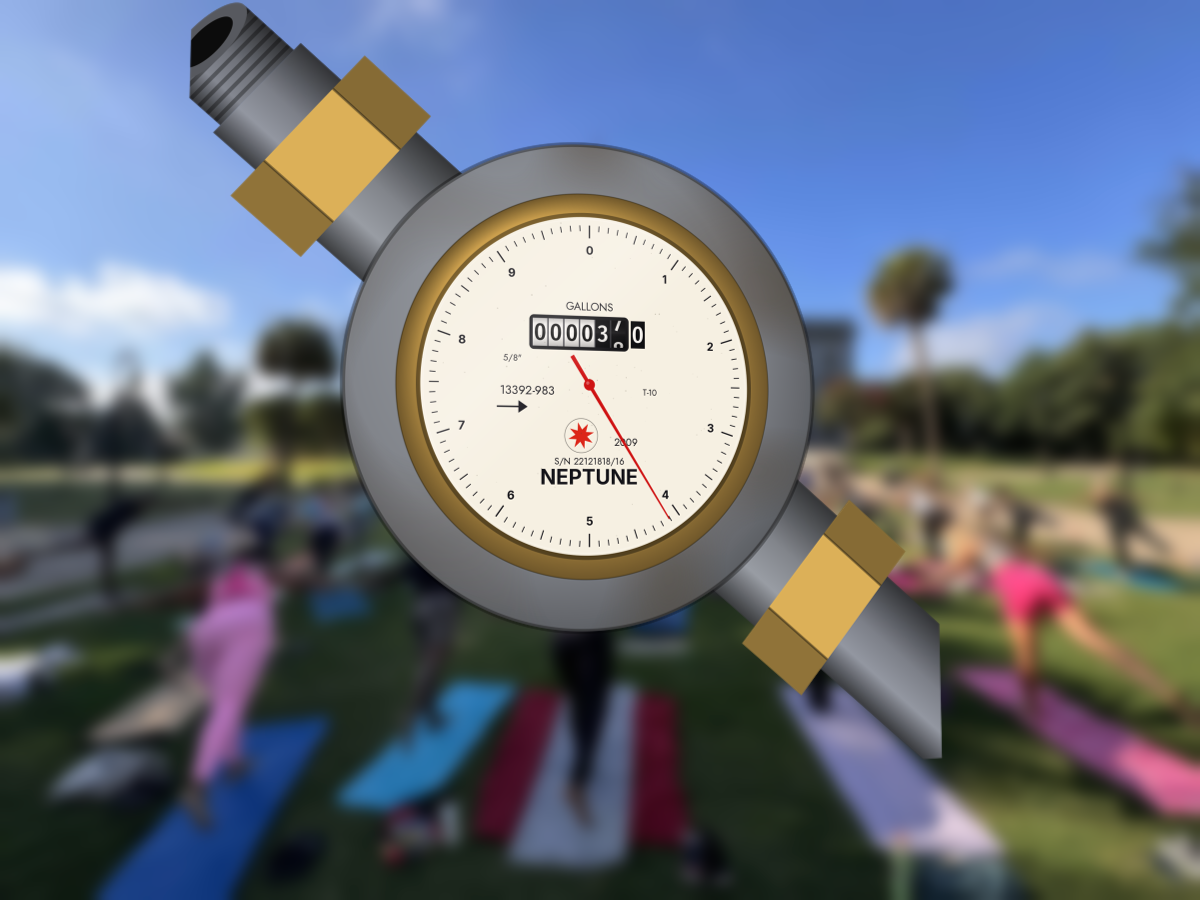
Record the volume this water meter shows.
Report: 374.1 gal
